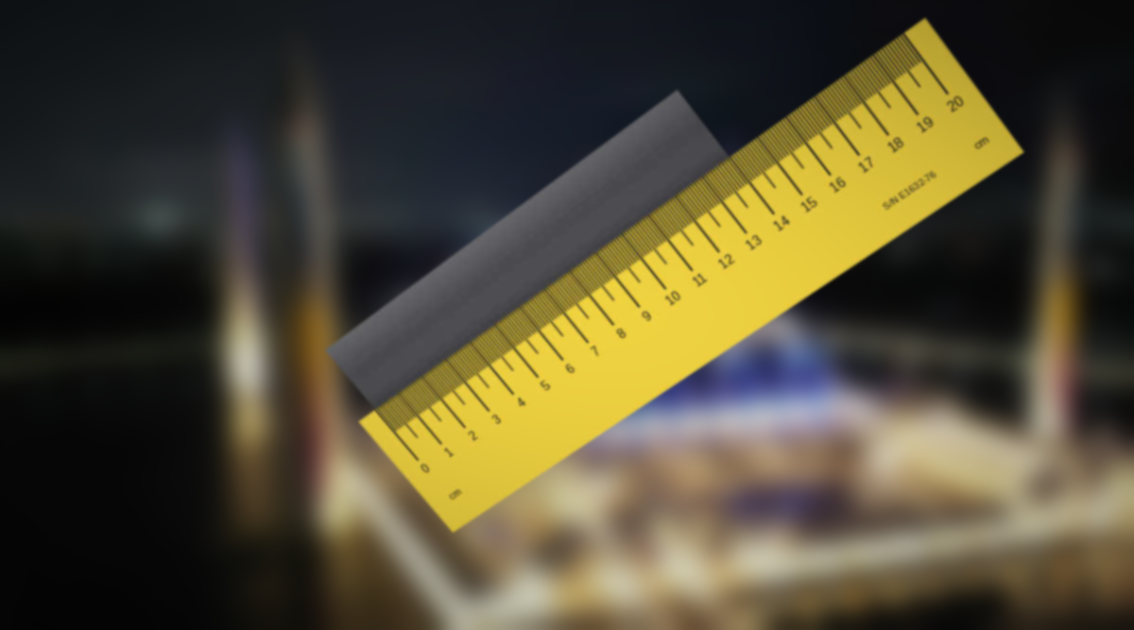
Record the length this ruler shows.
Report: 14 cm
